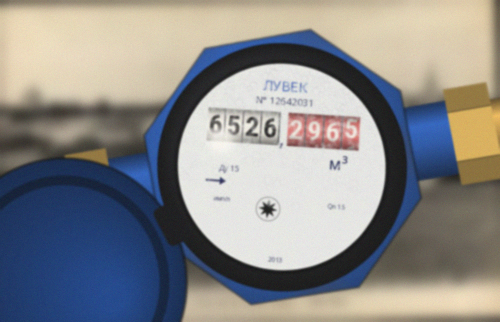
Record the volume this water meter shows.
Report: 6526.2965 m³
